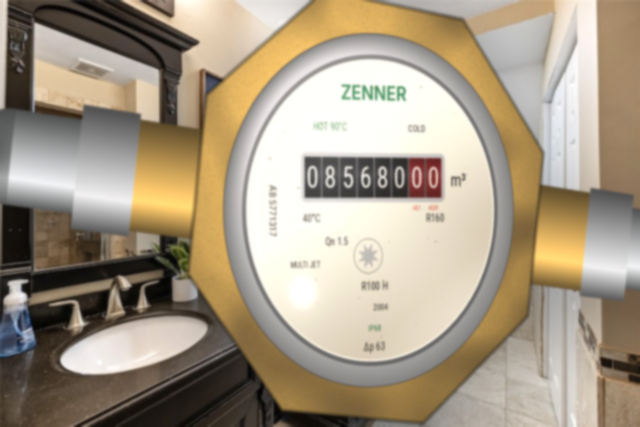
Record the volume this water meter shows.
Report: 85680.00 m³
